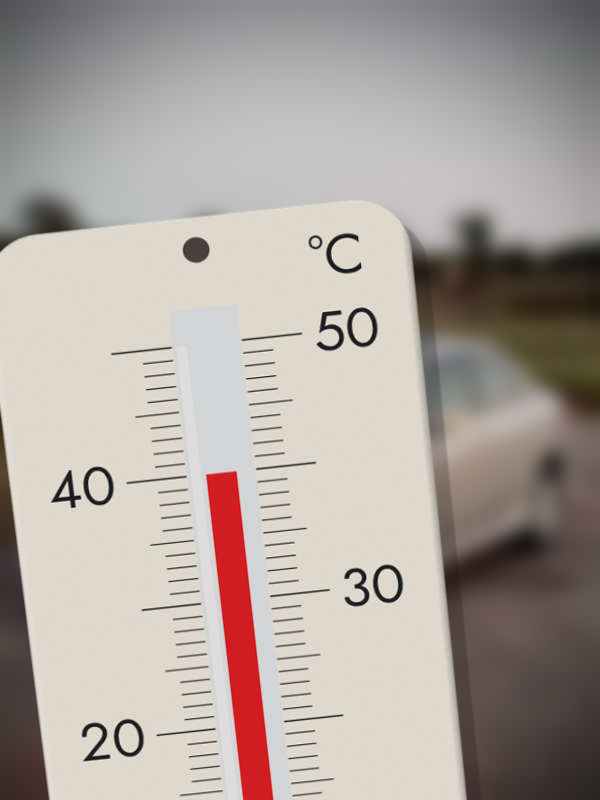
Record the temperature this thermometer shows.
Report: 40 °C
